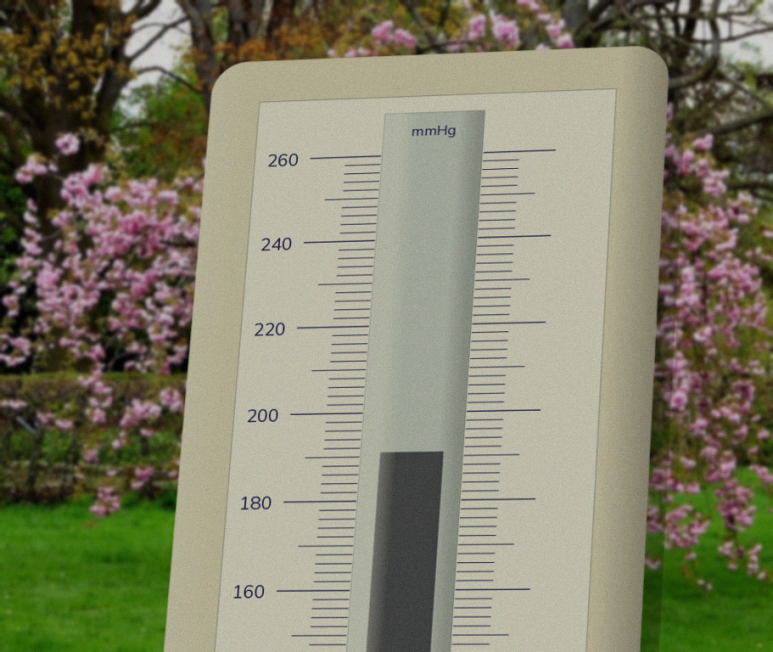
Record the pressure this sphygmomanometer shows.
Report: 191 mmHg
